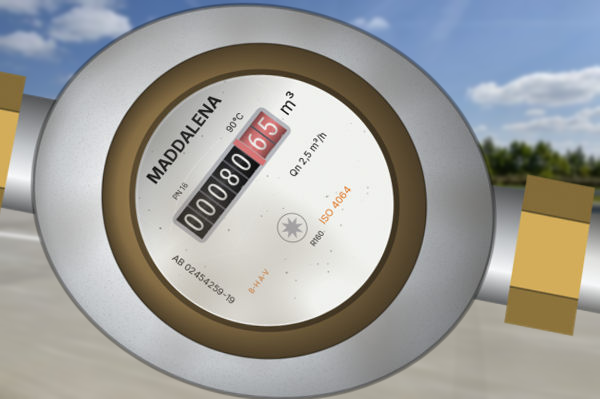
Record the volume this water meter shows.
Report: 80.65 m³
